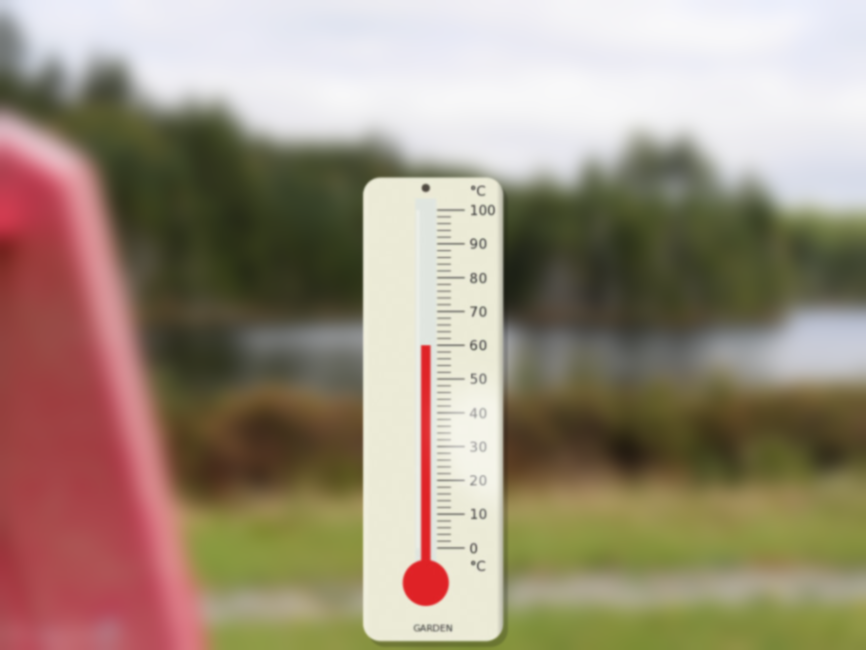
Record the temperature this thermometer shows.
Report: 60 °C
